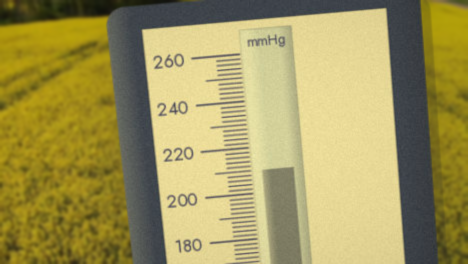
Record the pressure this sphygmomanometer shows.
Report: 210 mmHg
